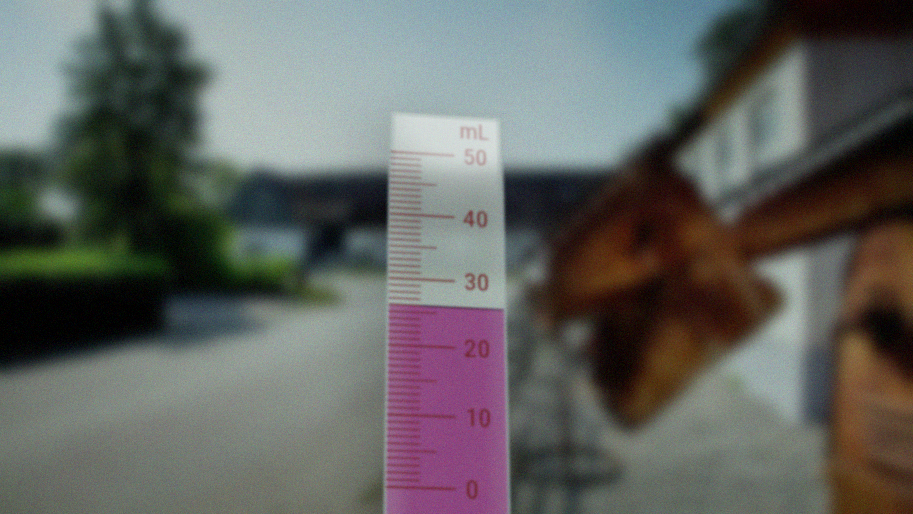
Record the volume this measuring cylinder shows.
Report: 26 mL
